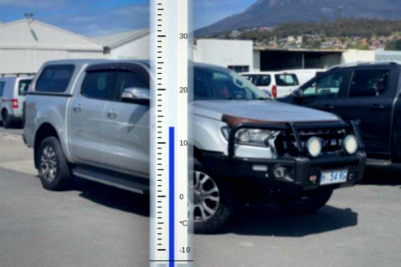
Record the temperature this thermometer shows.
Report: 13 °C
